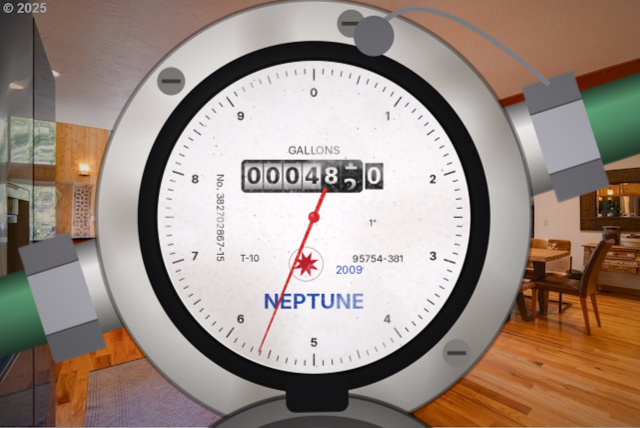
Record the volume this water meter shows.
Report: 4815.6 gal
